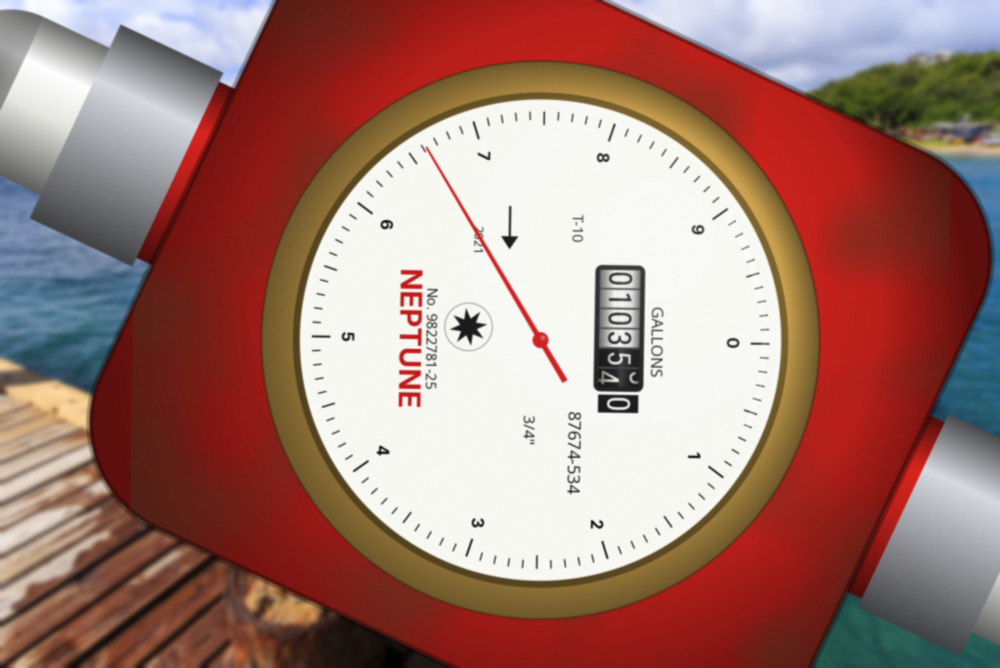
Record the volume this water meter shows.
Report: 103536.6 gal
